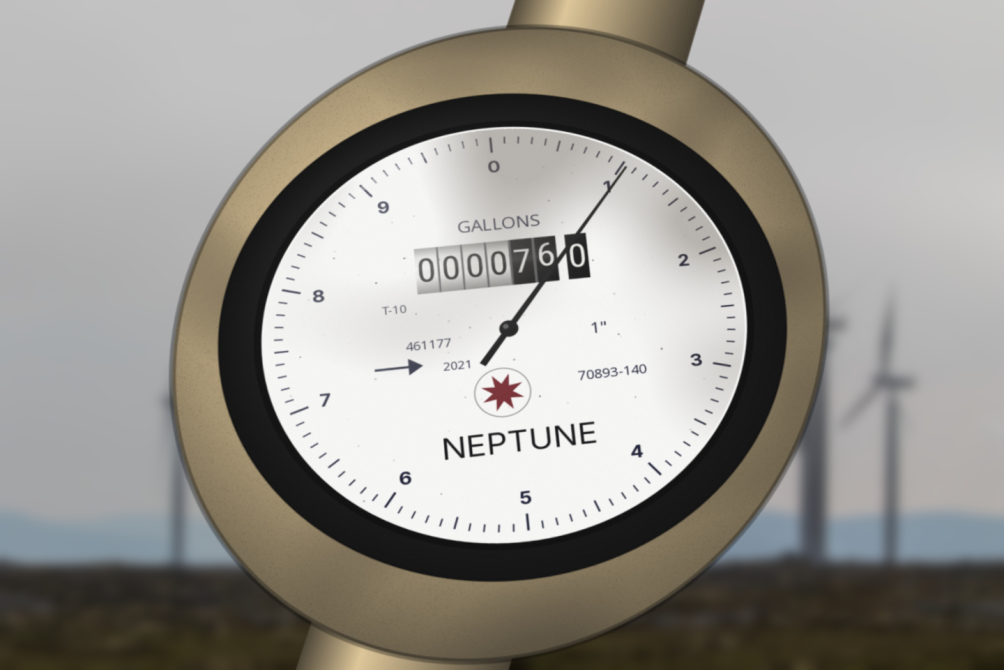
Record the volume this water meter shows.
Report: 761.0 gal
